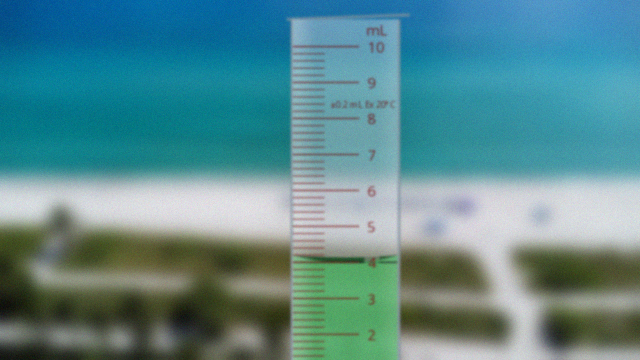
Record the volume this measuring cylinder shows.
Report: 4 mL
